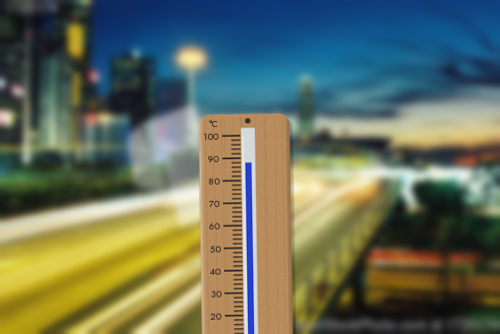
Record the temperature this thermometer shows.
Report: 88 °C
